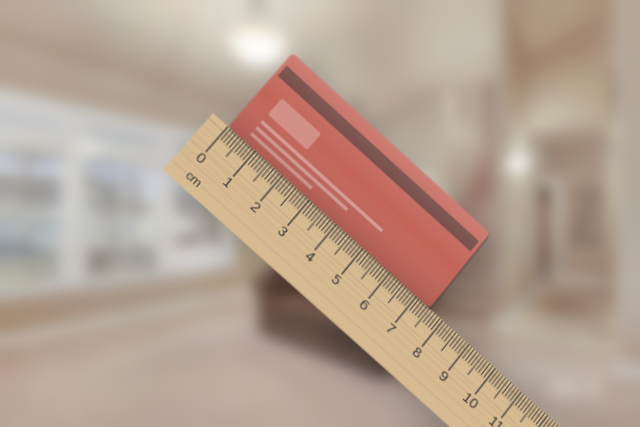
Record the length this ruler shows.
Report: 7.5 cm
